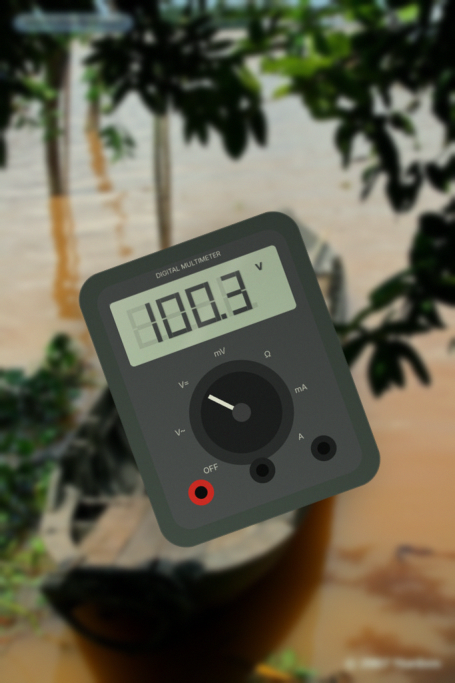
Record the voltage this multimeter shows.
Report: 100.3 V
